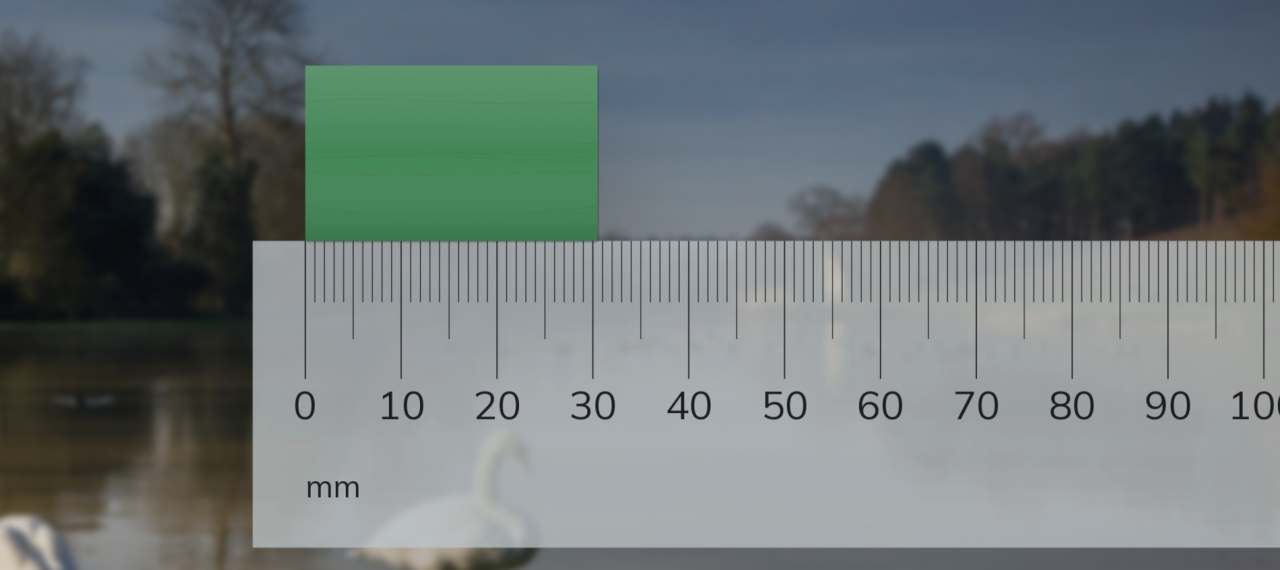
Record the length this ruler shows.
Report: 30.5 mm
